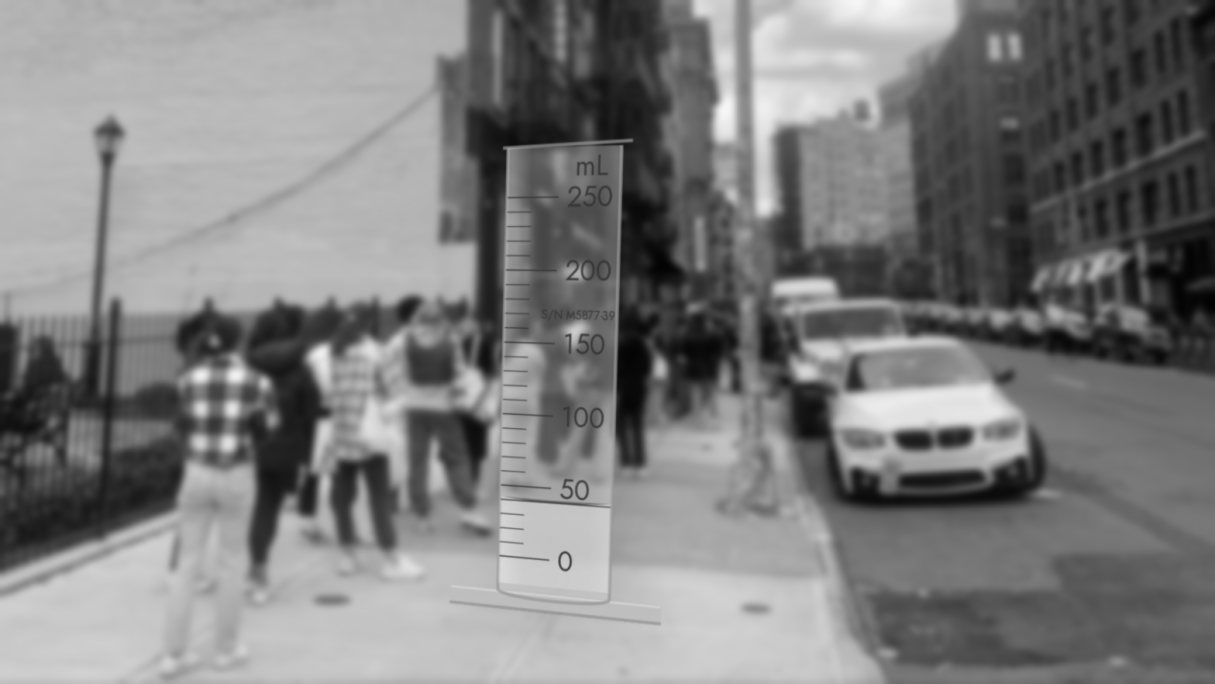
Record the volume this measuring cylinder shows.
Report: 40 mL
